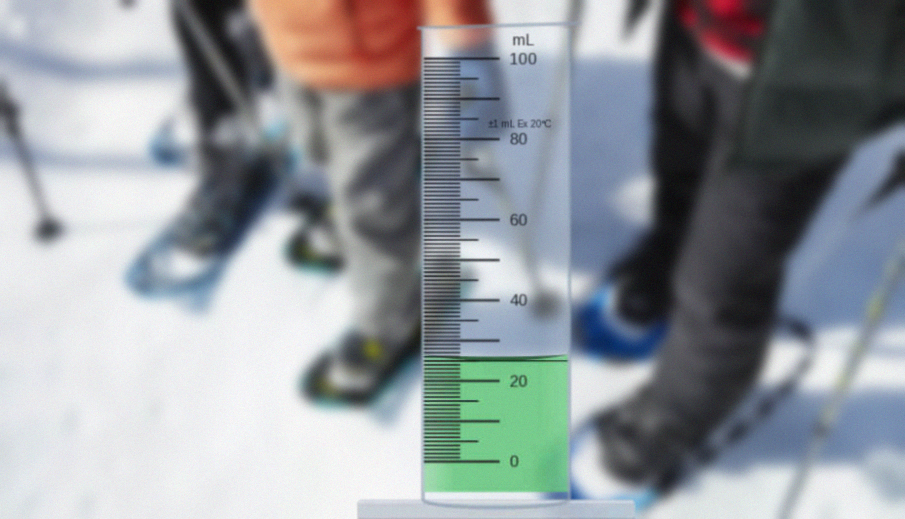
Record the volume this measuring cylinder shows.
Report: 25 mL
